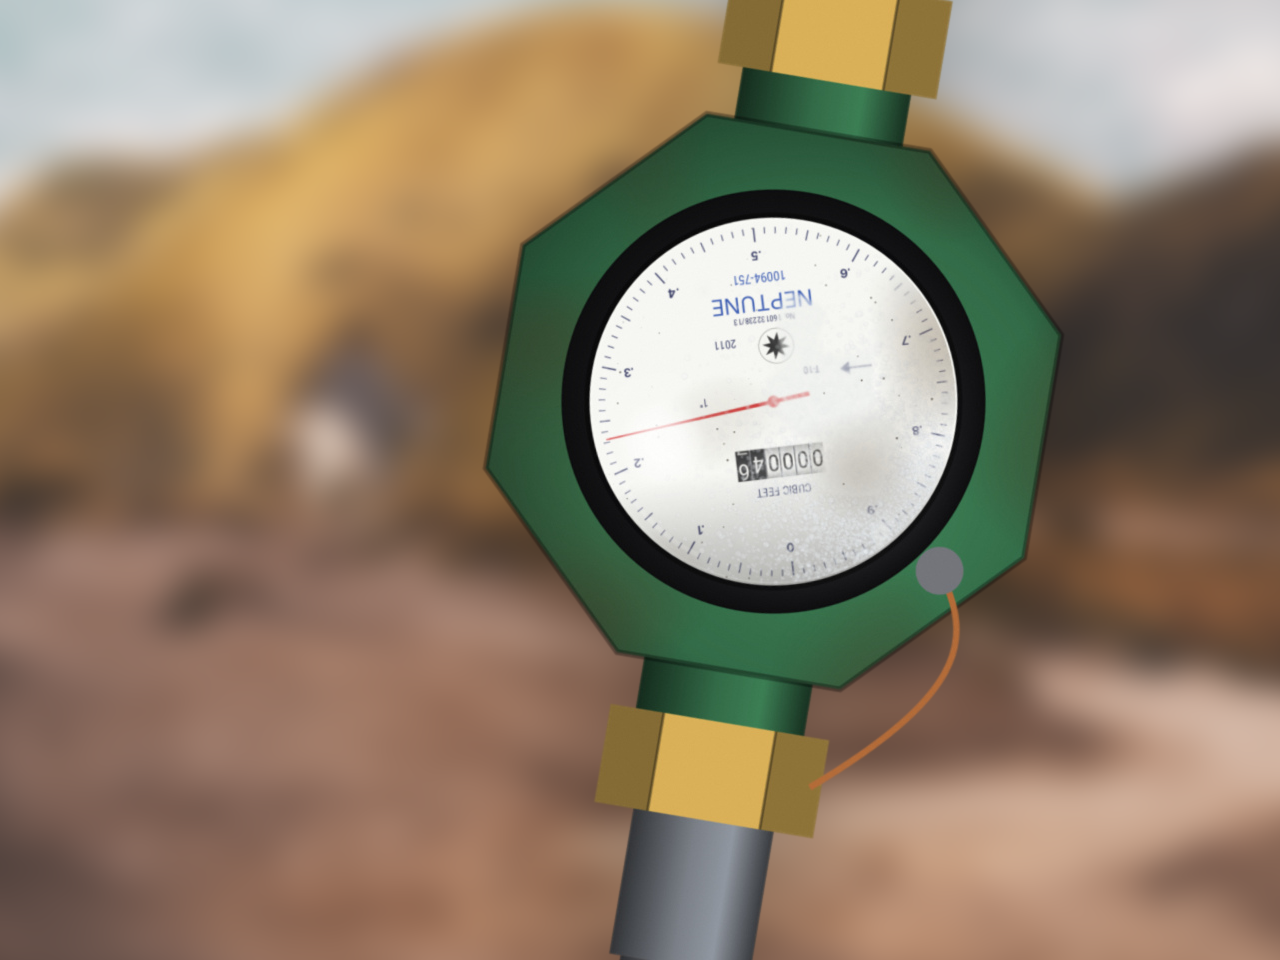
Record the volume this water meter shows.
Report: 46.23 ft³
